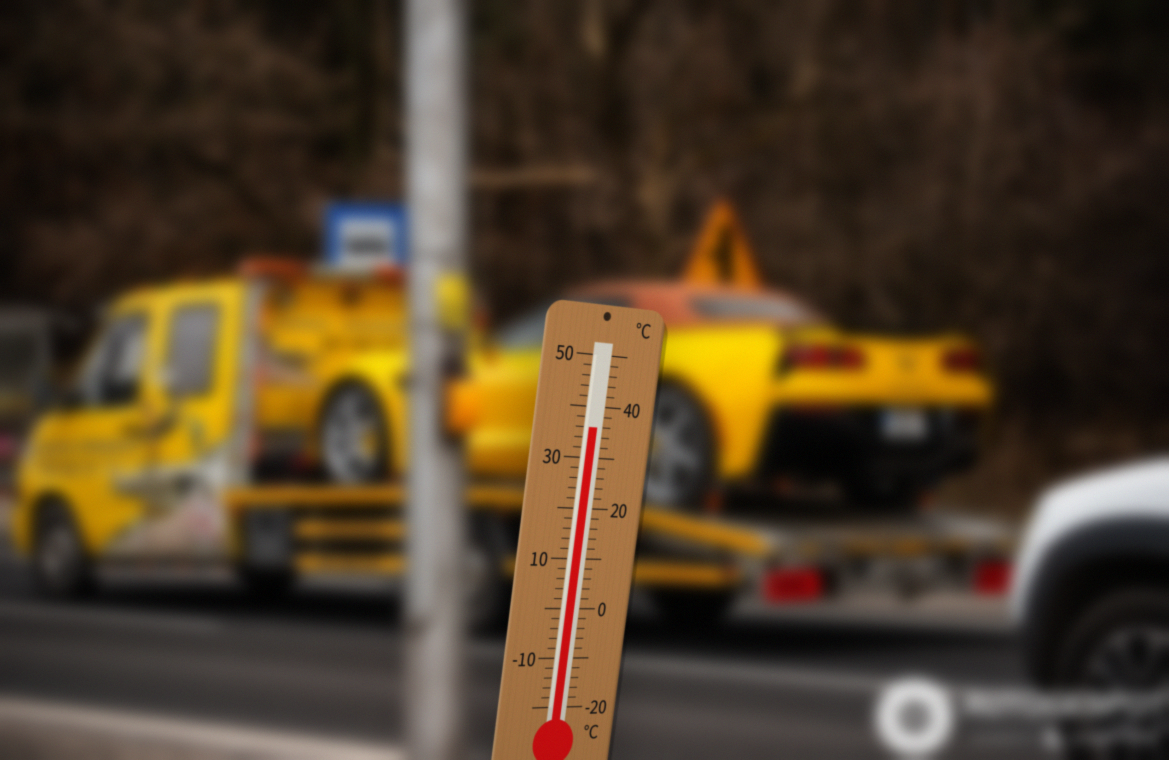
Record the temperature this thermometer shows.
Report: 36 °C
